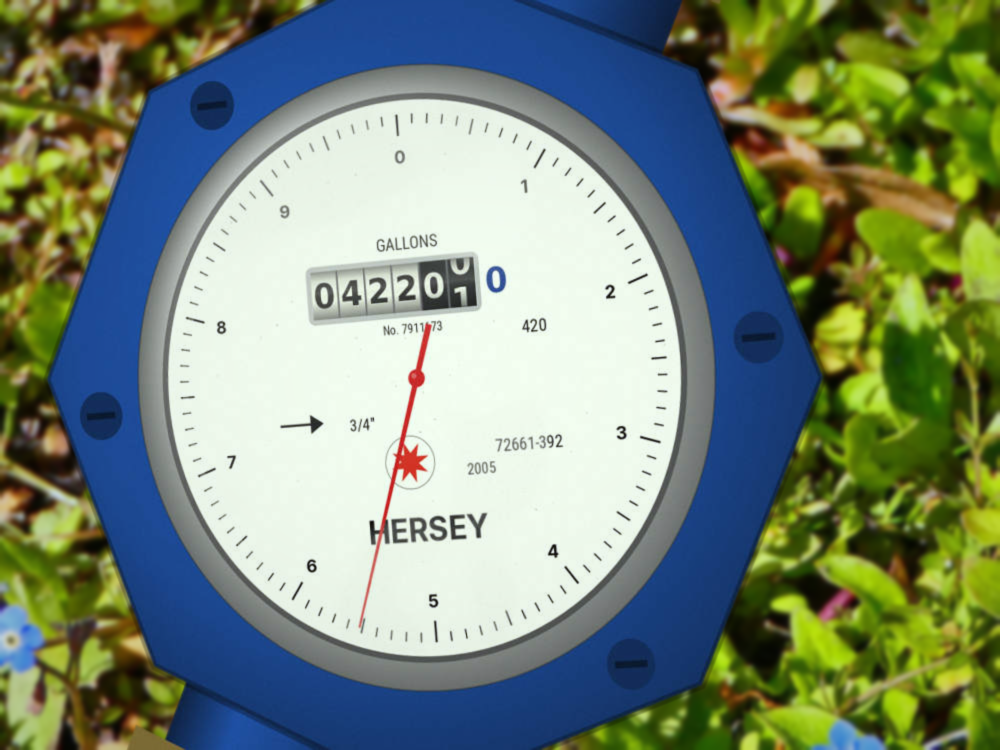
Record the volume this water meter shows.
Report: 422005.5 gal
